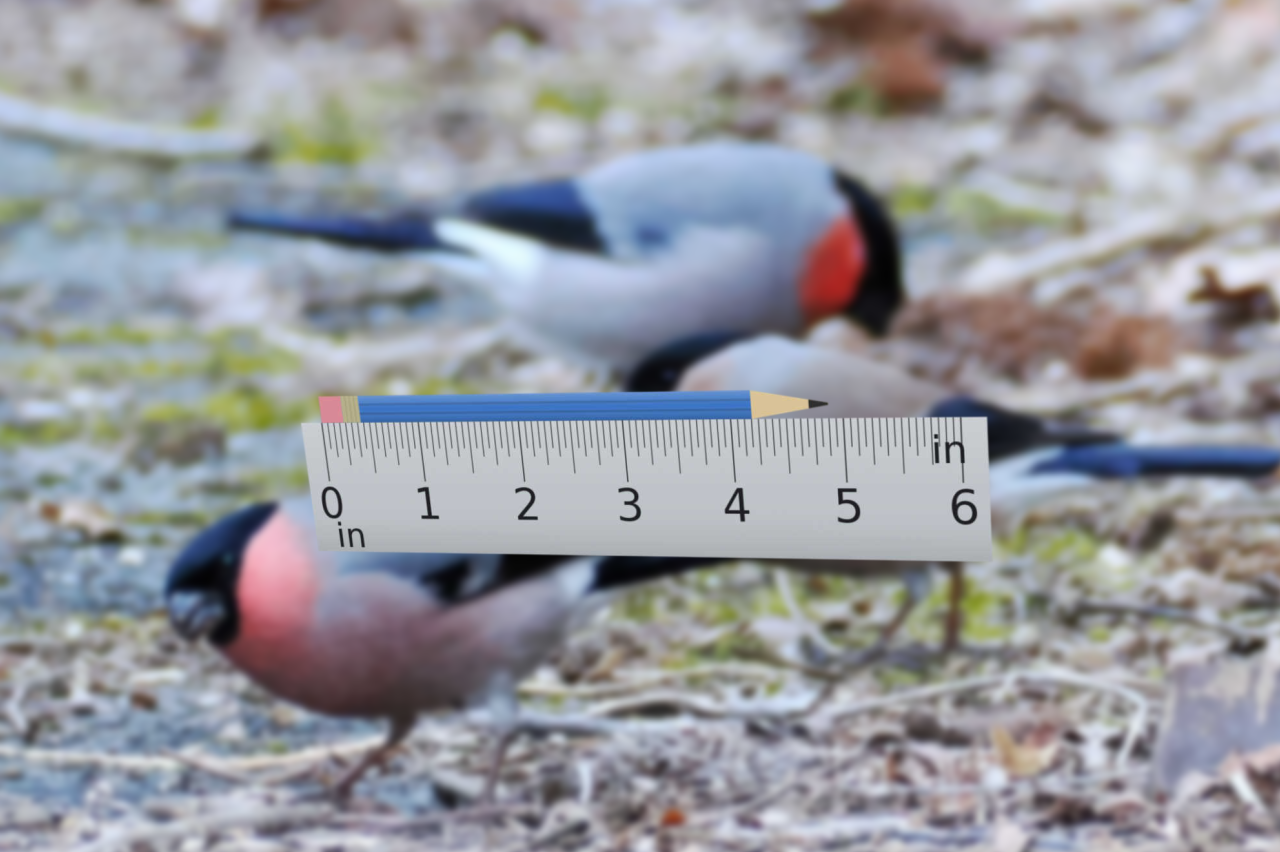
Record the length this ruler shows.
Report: 4.875 in
